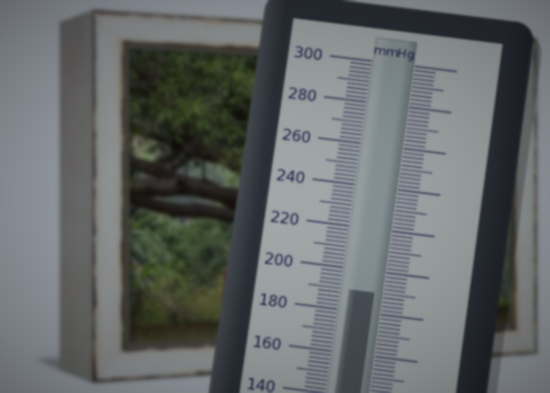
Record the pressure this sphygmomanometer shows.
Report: 190 mmHg
